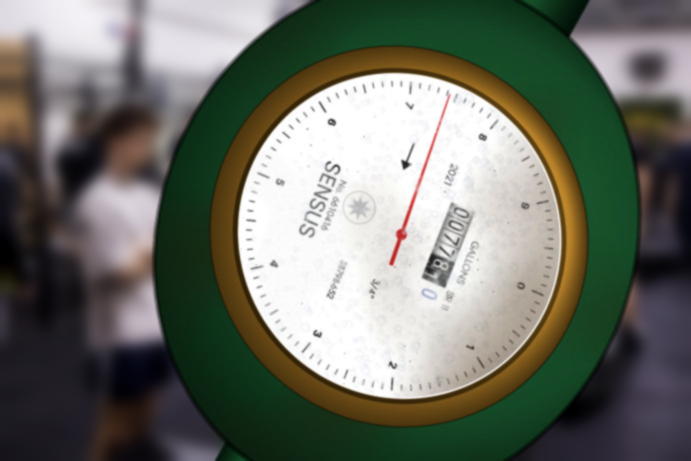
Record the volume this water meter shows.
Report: 77807.4 gal
